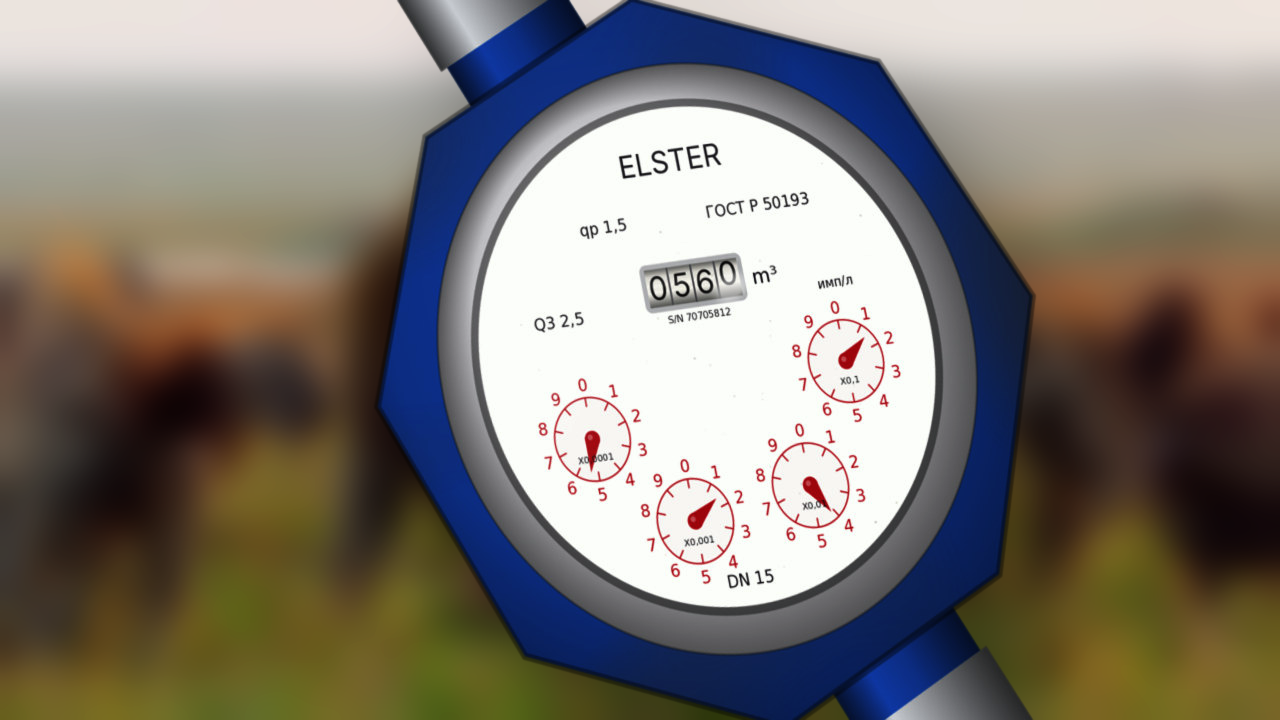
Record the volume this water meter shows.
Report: 560.1415 m³
